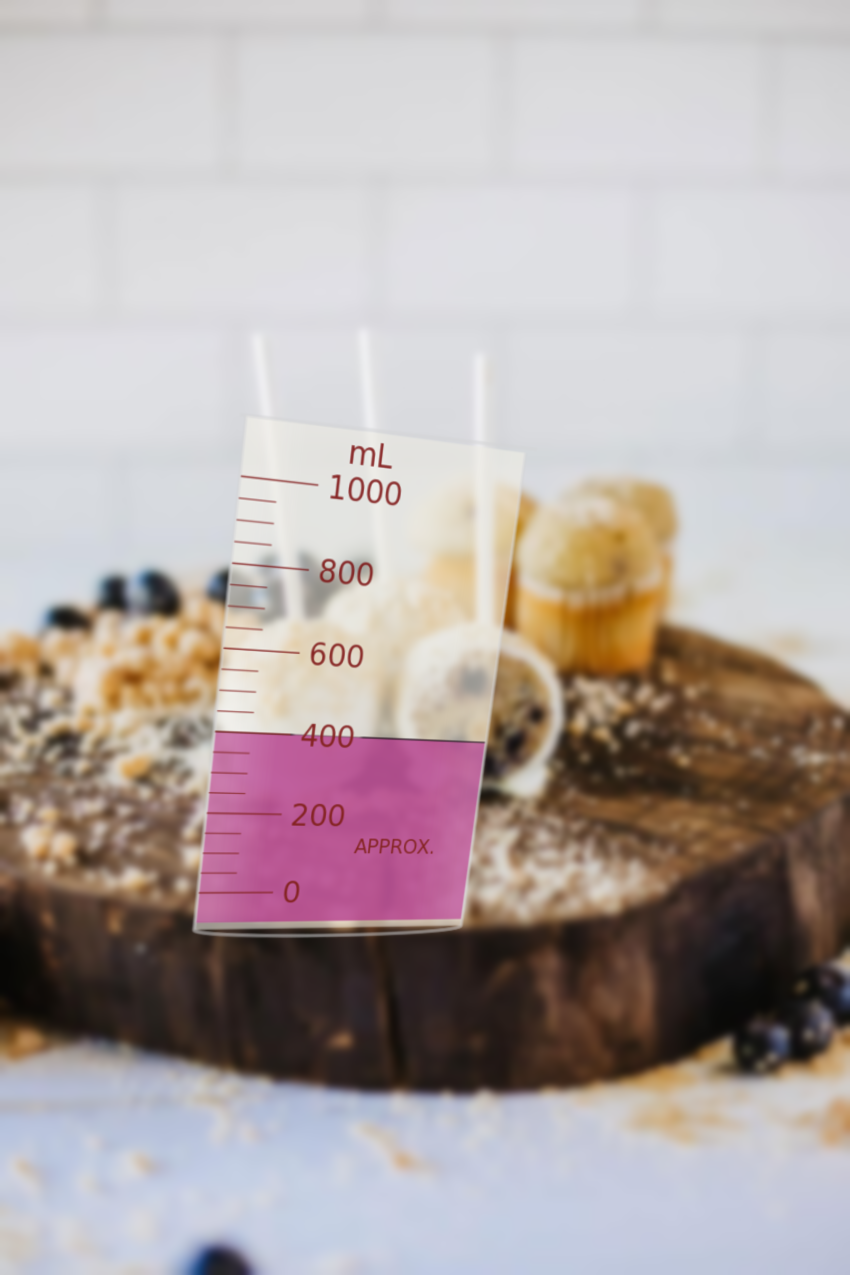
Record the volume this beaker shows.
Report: 400 mL
